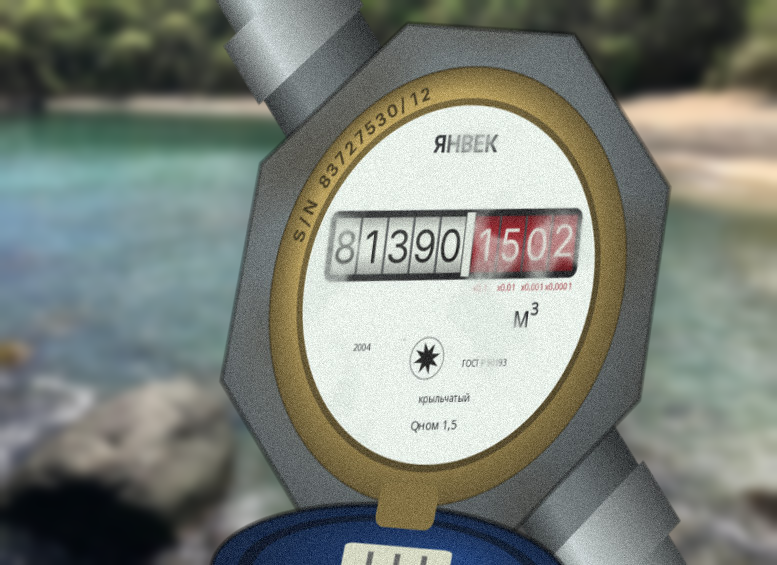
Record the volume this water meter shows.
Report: 81390.1502 m³
